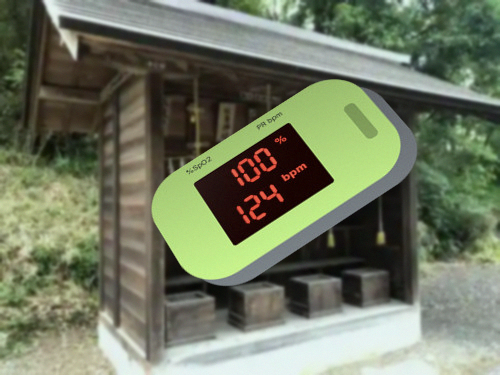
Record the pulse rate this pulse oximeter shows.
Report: 124 bpm
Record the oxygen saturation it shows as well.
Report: 100 %
